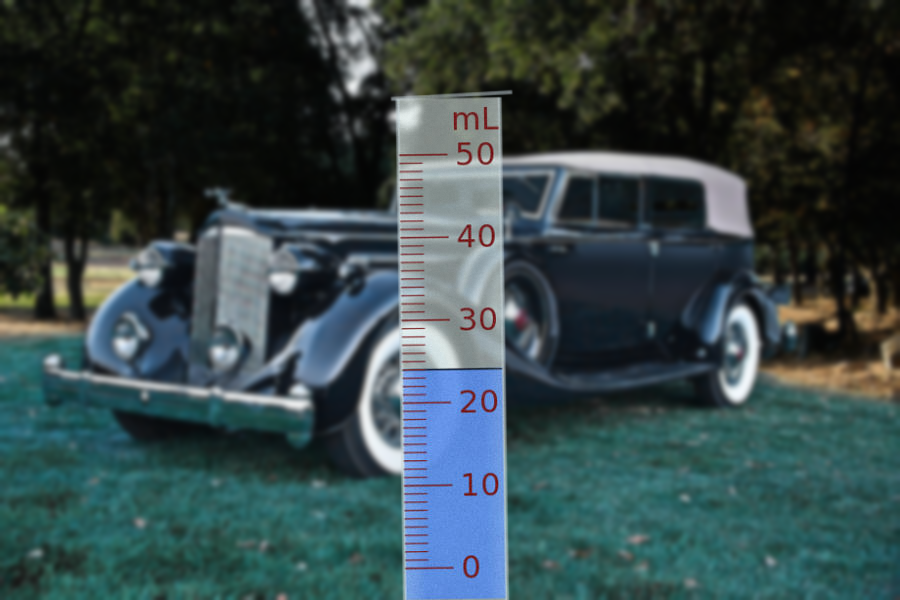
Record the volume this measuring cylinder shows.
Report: 24 mL
